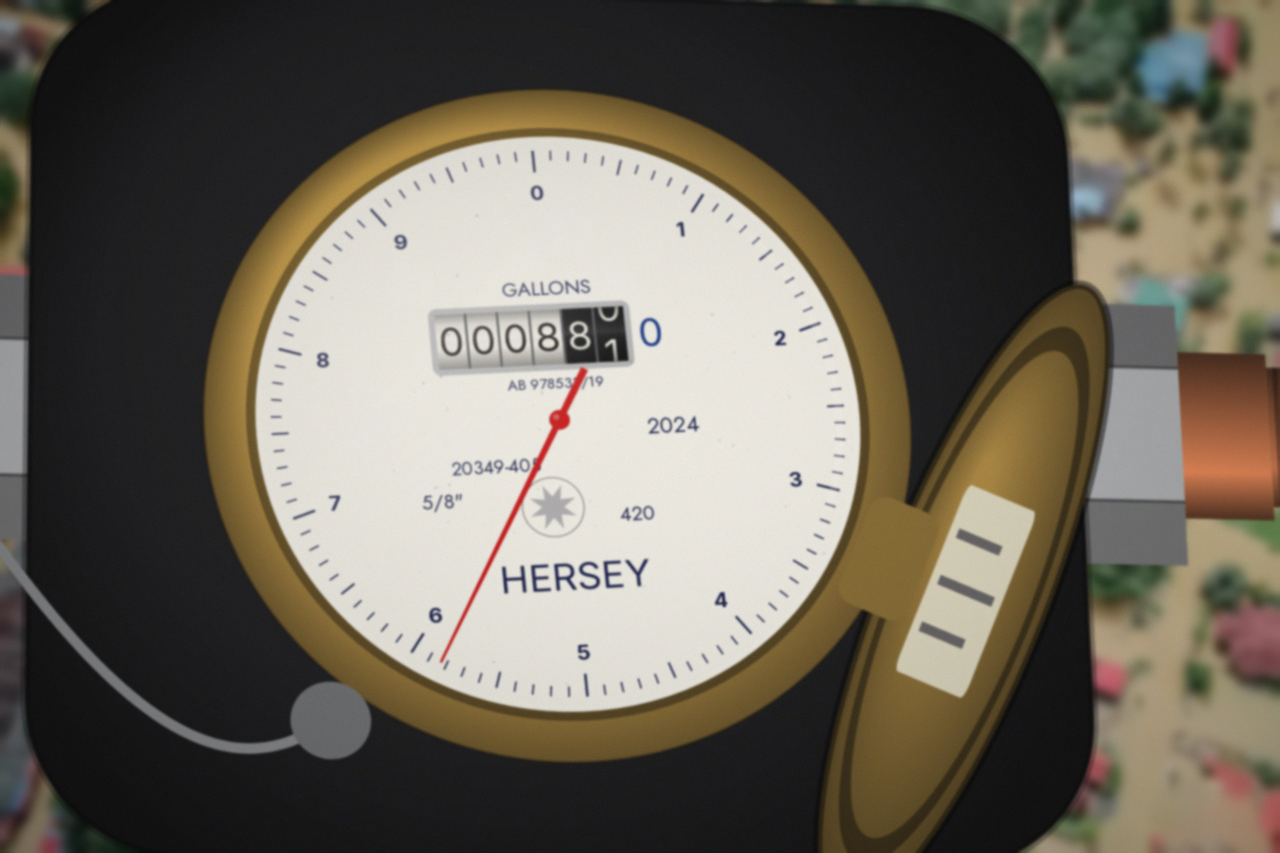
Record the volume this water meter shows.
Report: 8805.8 gal
